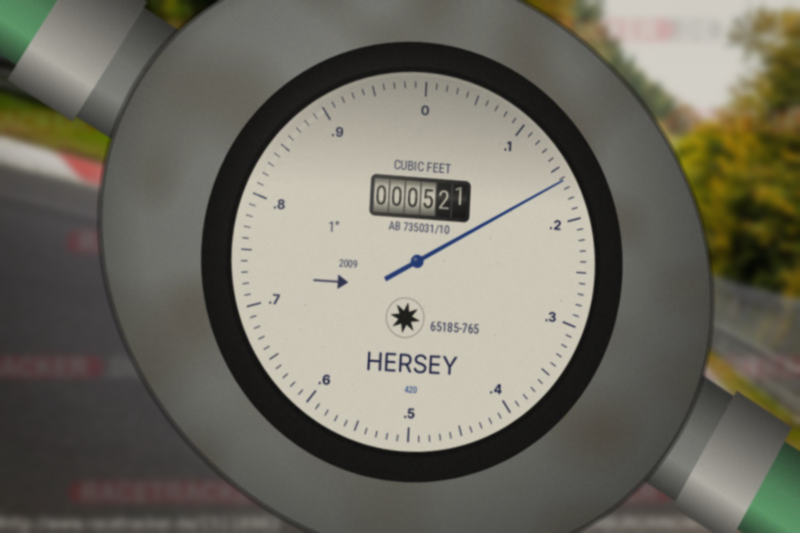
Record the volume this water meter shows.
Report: 521.16 ft³
